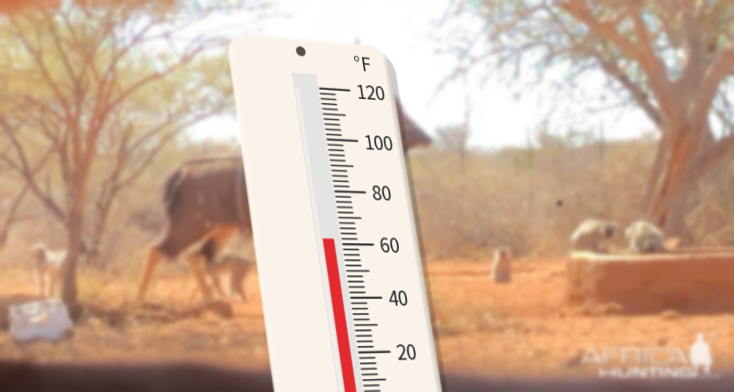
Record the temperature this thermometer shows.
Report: 62 °F
